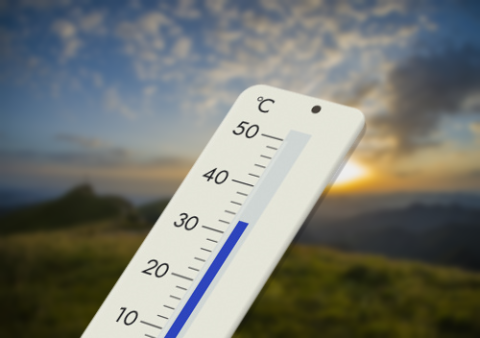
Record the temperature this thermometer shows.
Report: 33 °C
